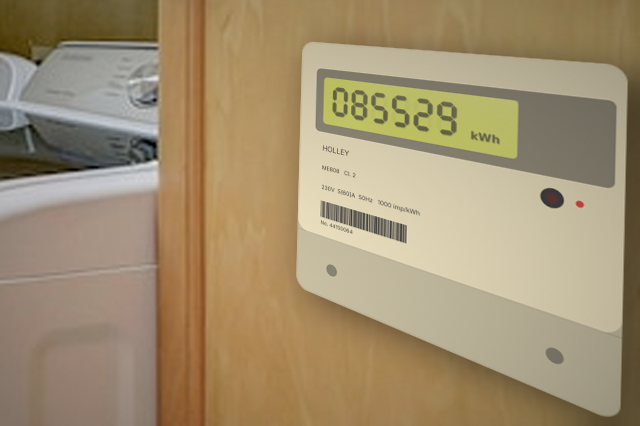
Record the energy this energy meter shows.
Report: 85529 kWh
